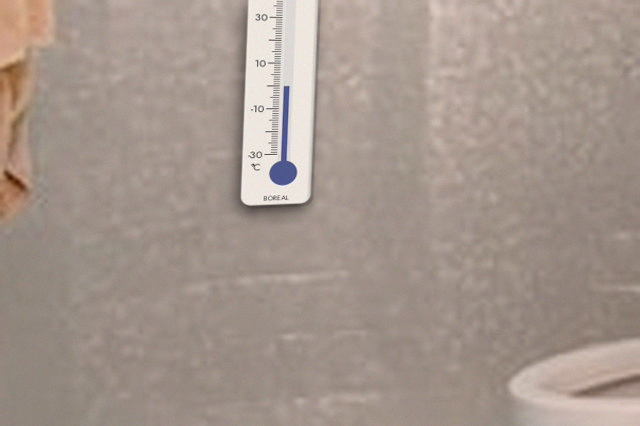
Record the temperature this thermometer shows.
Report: 0 °C
